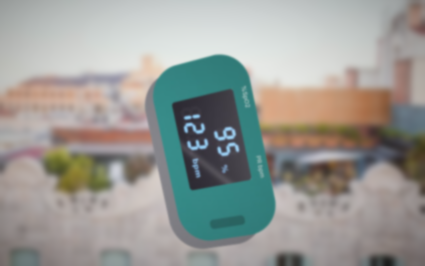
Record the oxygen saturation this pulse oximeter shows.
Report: 95 %
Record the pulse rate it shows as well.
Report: 123 bpm
